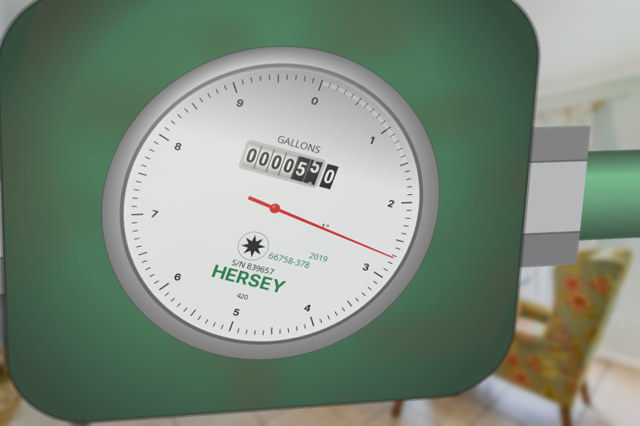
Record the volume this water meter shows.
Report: 552.7 gal
